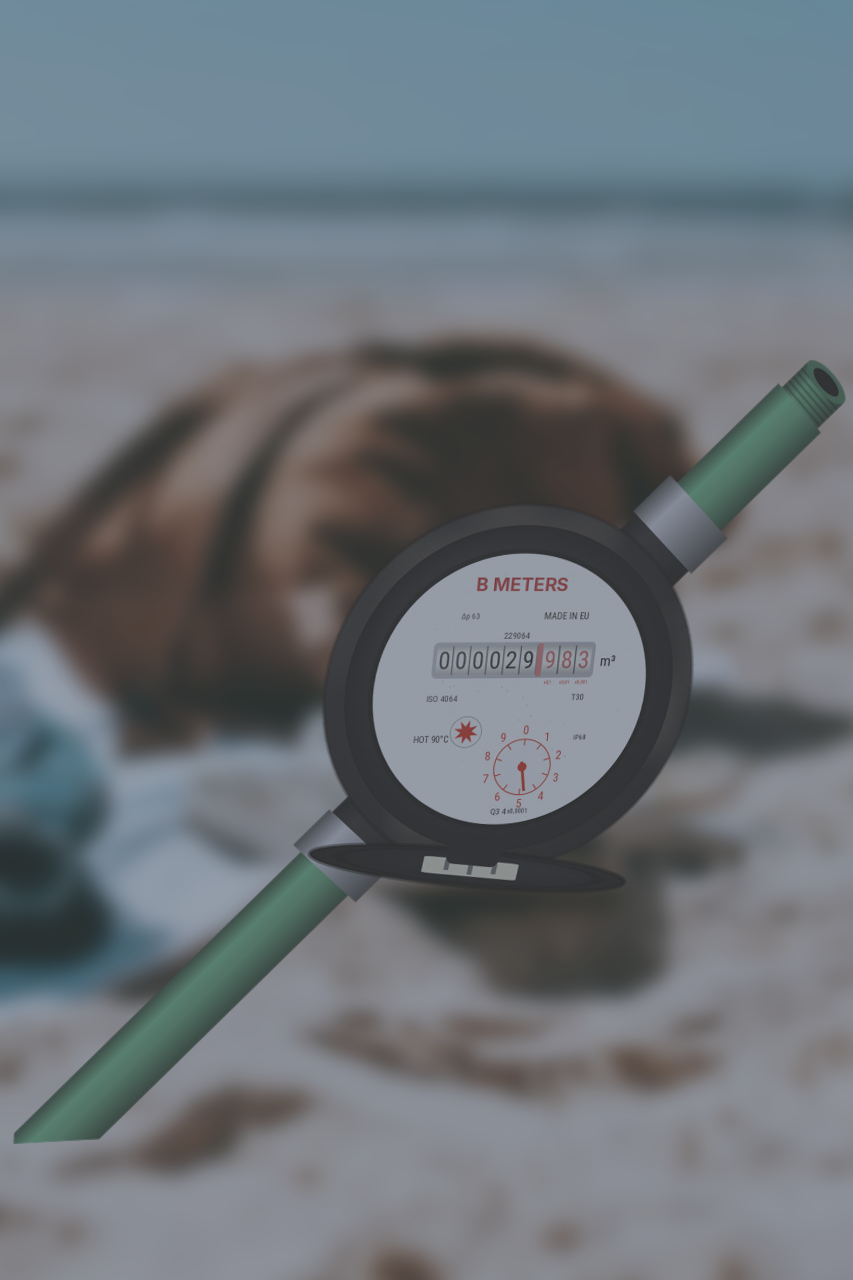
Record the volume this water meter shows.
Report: 29.9834 m³
